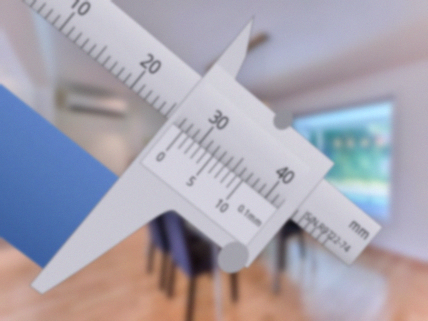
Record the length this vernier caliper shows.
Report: 27.6 mm
